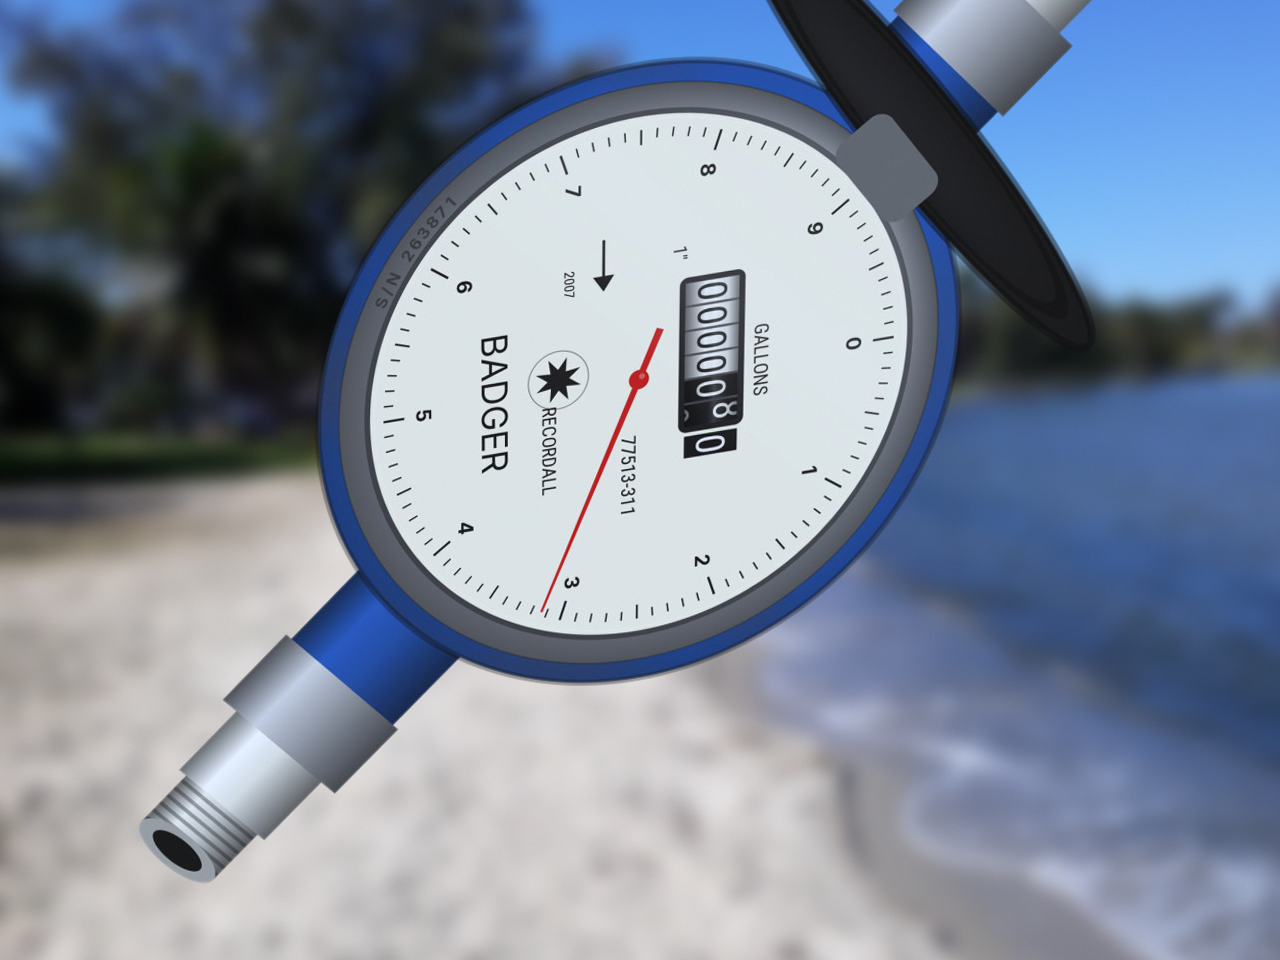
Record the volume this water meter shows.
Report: 83.1 gal
